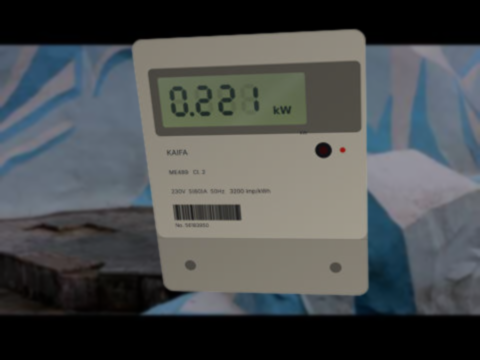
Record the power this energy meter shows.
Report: 0.221 kW
